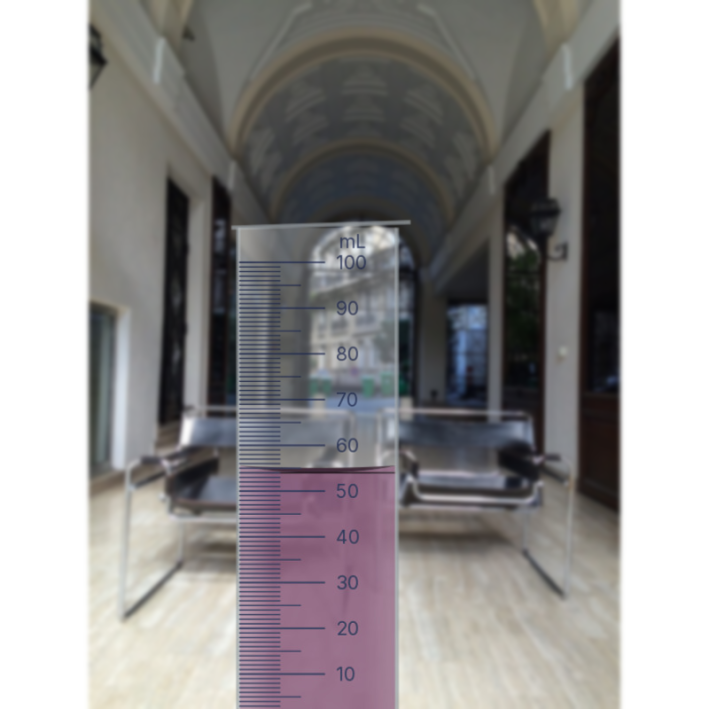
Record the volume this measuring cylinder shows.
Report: 54 mL
